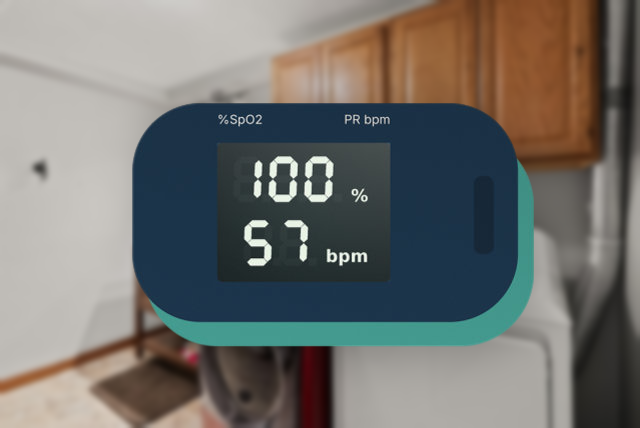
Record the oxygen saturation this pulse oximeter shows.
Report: 100 %
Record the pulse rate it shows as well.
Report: 57 bpm
